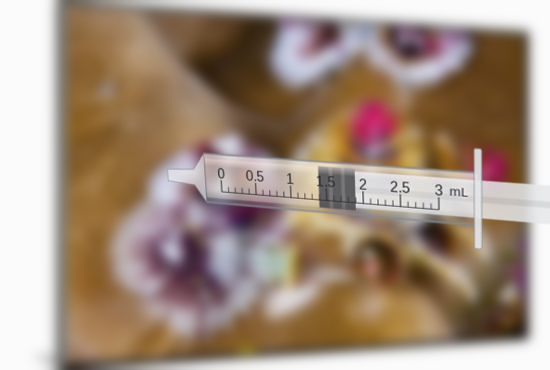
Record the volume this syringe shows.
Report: 1.4 mL
